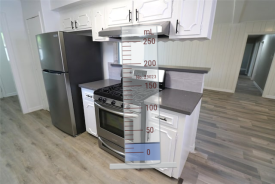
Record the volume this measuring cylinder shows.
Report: 20 mL
